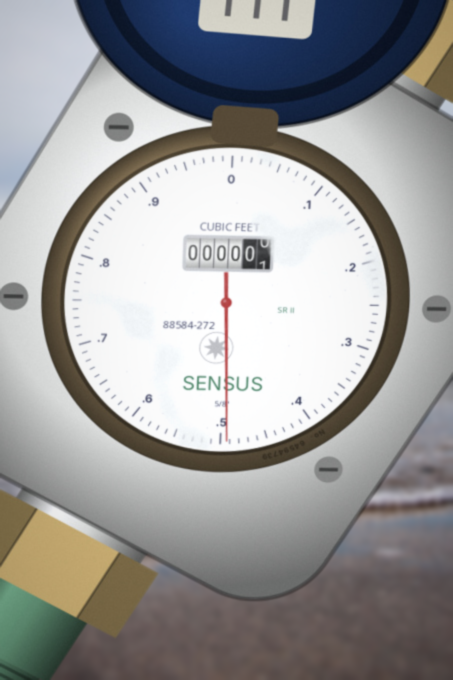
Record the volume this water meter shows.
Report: 0.49 ft³
